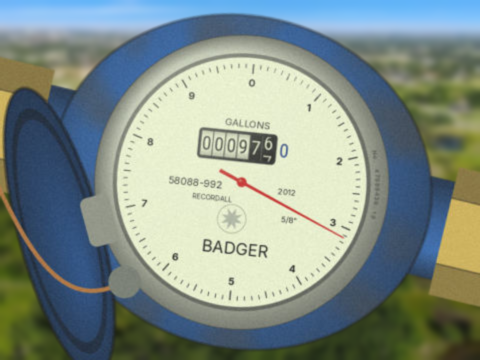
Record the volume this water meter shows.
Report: 9763.1 gal
